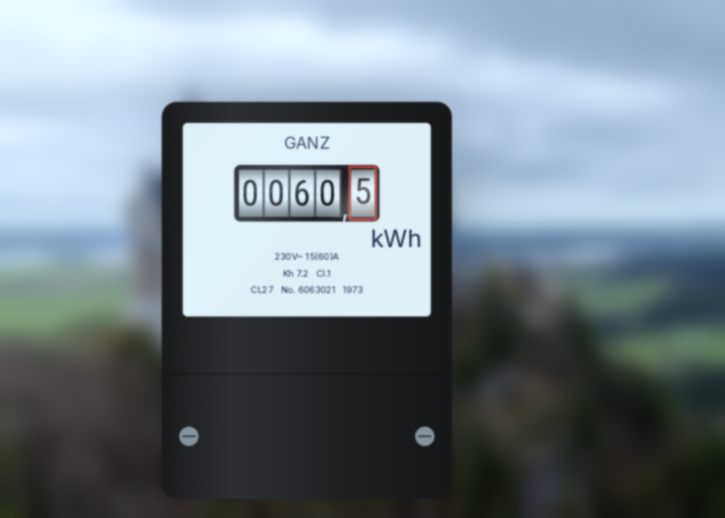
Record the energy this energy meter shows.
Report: 60.5 kWh
